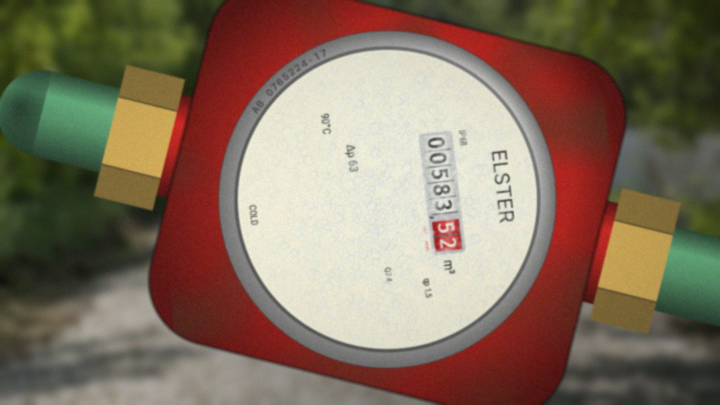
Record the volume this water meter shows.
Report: 583.52 m³
